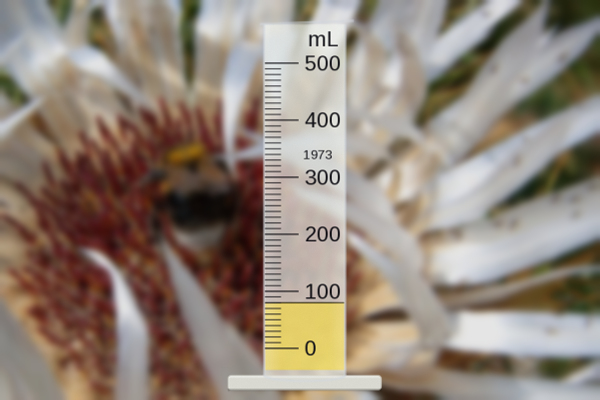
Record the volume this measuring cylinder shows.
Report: 80 mL
